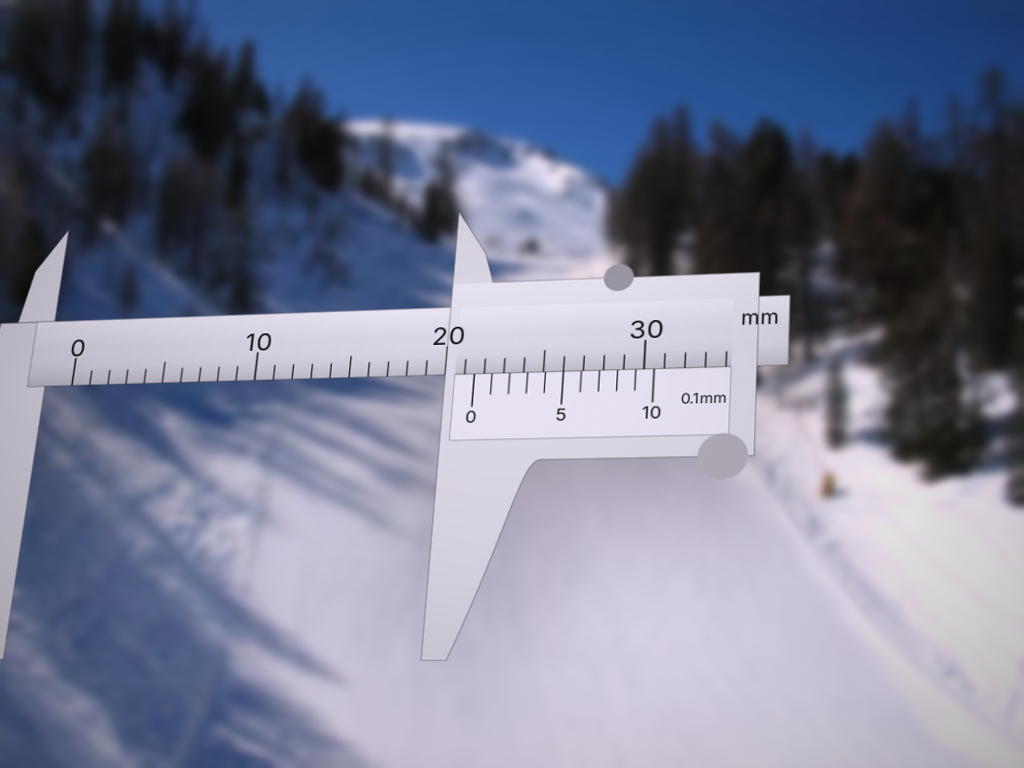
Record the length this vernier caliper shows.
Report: 21.5 mm
